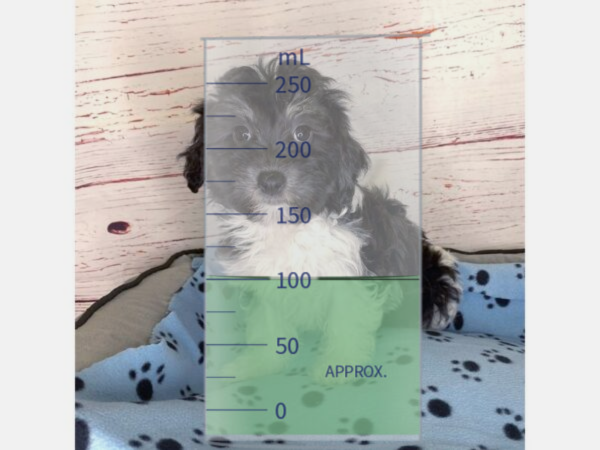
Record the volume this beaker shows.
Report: 100 mL
